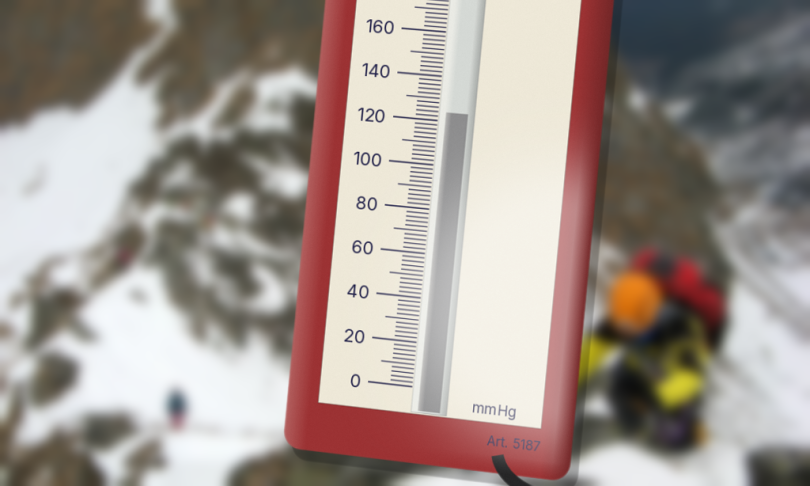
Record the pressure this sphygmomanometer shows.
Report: 124 mmHg
